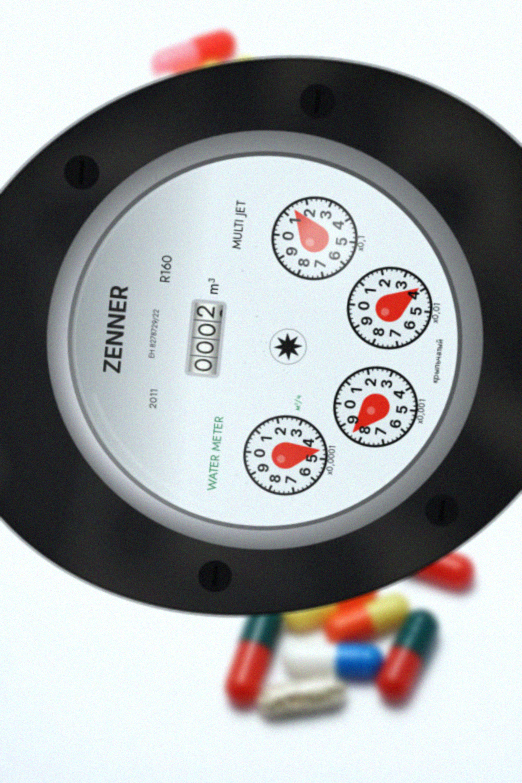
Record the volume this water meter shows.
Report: 2.1384 m³
